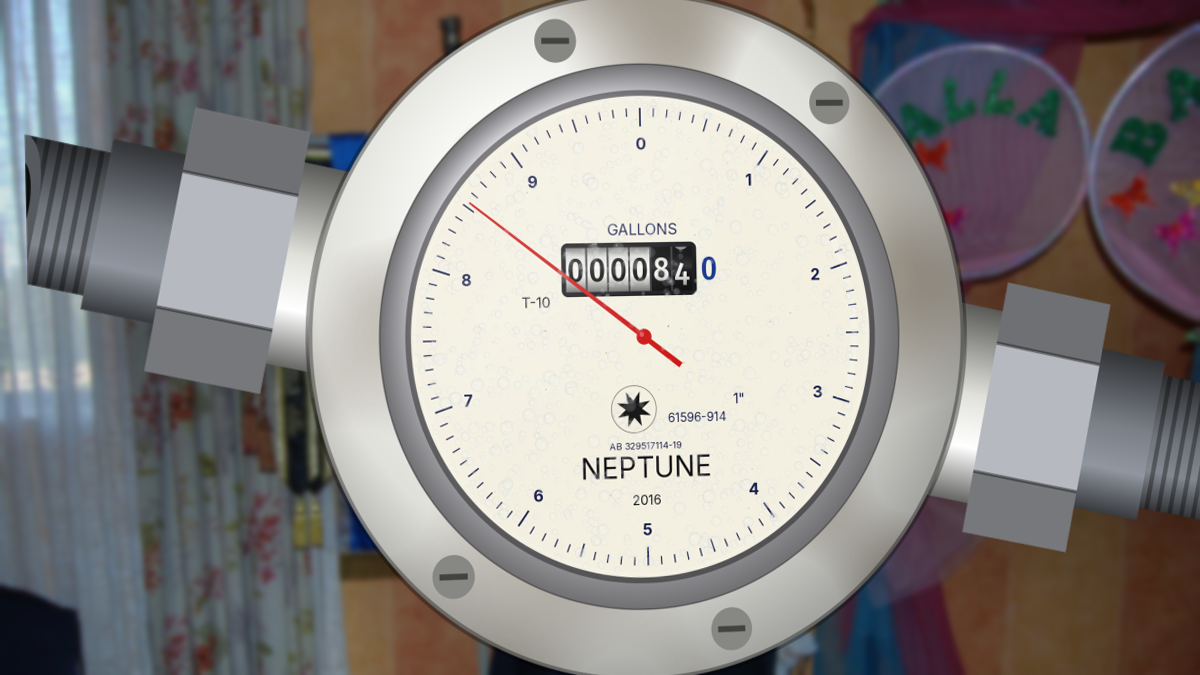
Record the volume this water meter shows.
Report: 838.5 gal
